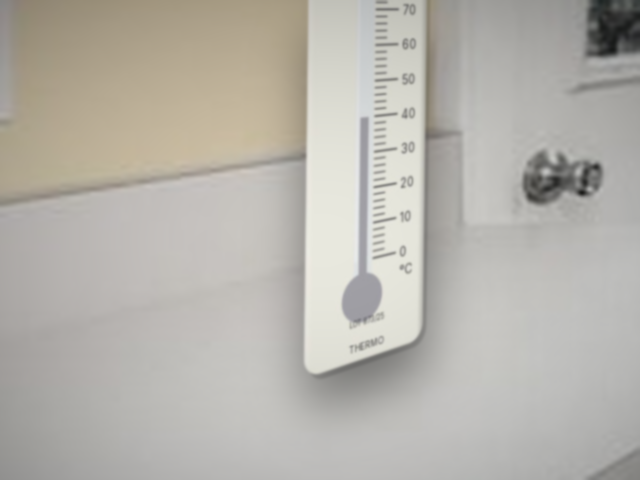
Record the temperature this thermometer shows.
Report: 40 °C
